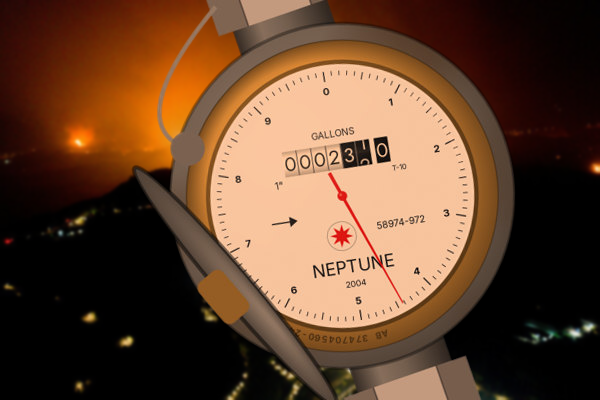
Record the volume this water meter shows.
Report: 2314.4 gal
